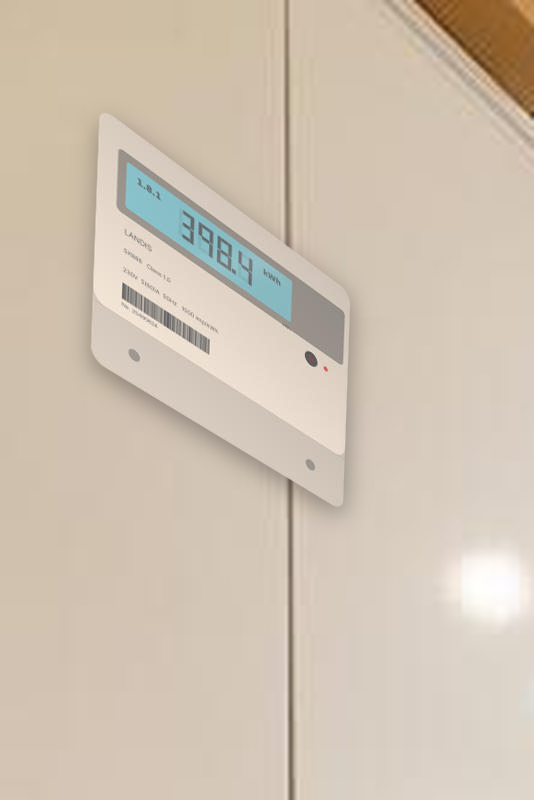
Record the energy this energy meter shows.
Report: 398.4 kWh
